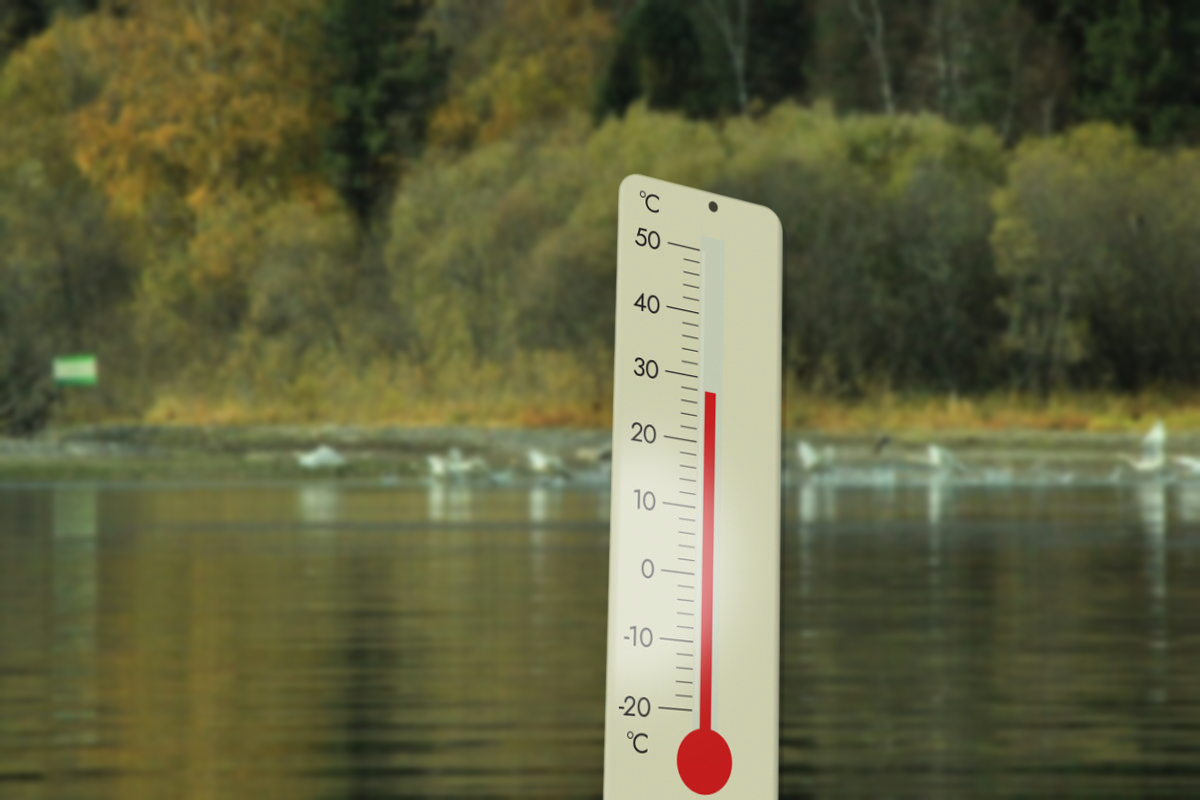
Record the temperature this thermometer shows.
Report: 28 °C
